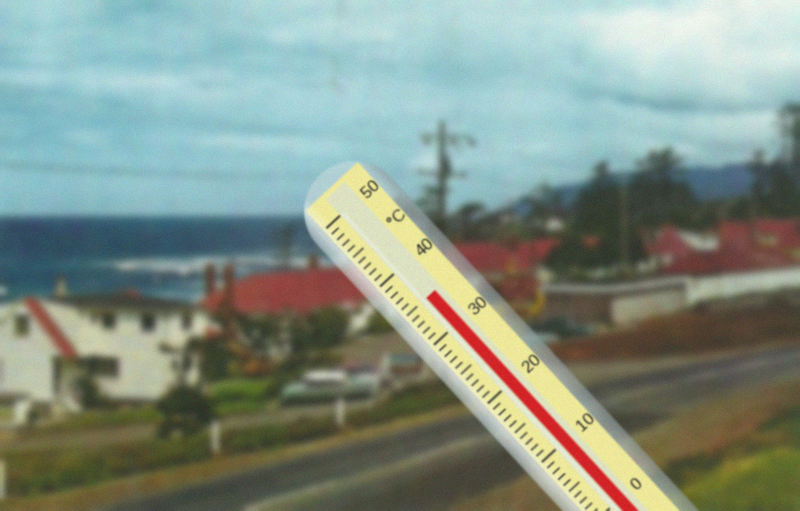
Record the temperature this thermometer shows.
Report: 35 °C
